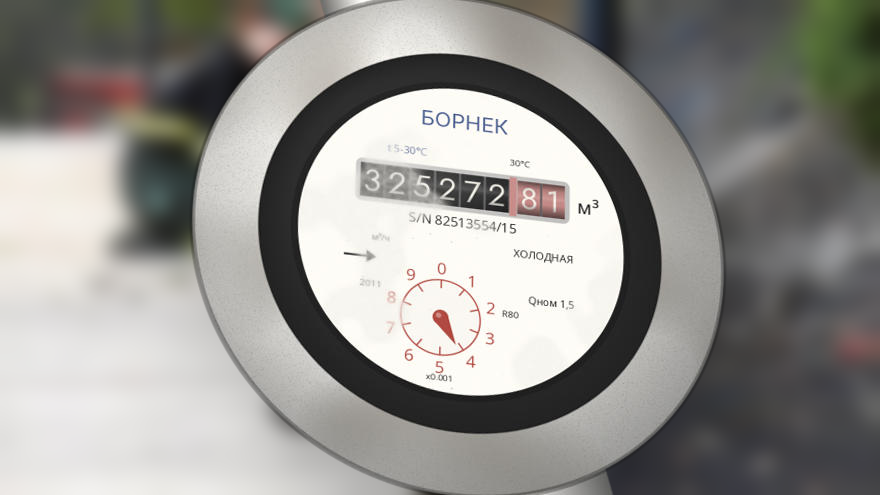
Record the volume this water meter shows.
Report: 325272.814 m³
